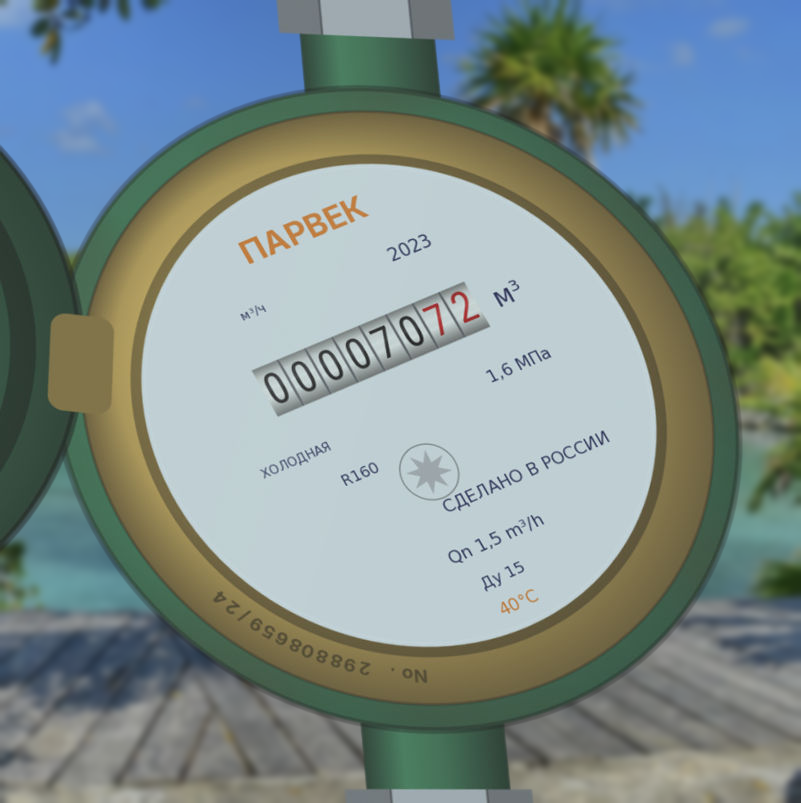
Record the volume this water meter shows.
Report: 70.72 m³
